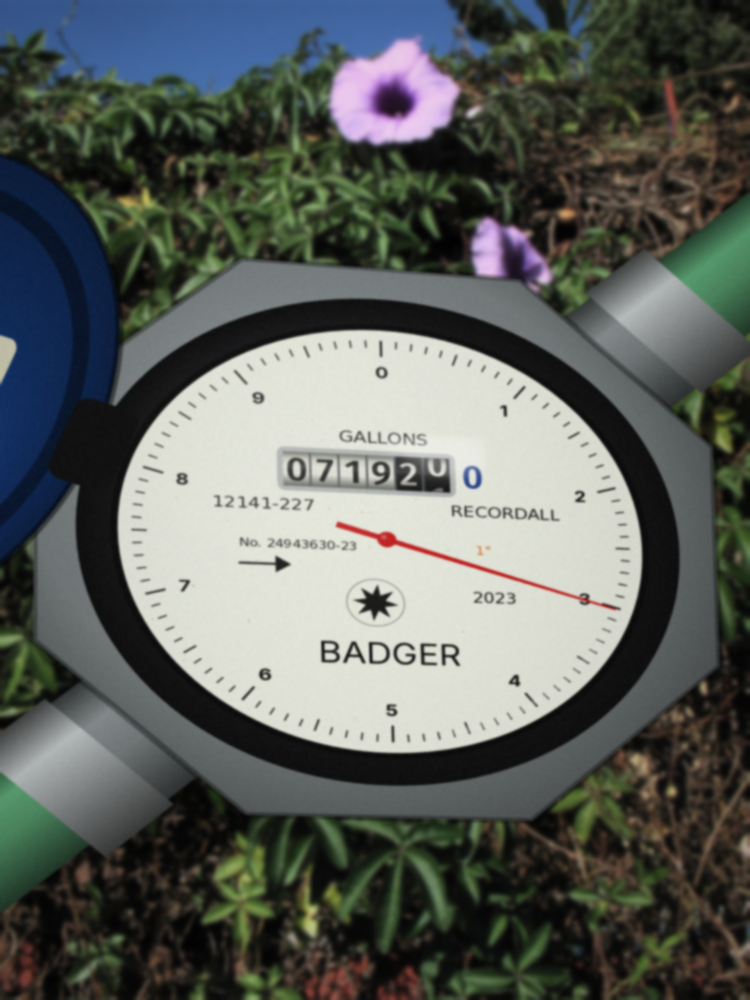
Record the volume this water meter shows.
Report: 719203.0 gal
